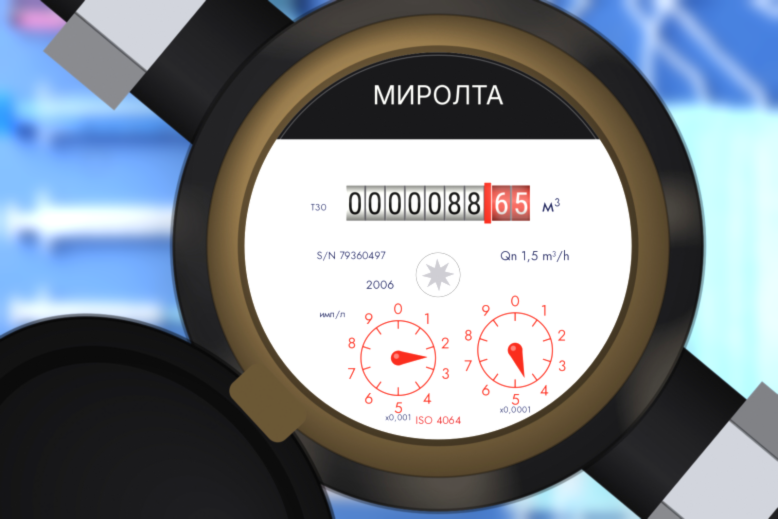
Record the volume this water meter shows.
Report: 88.6524 m³
